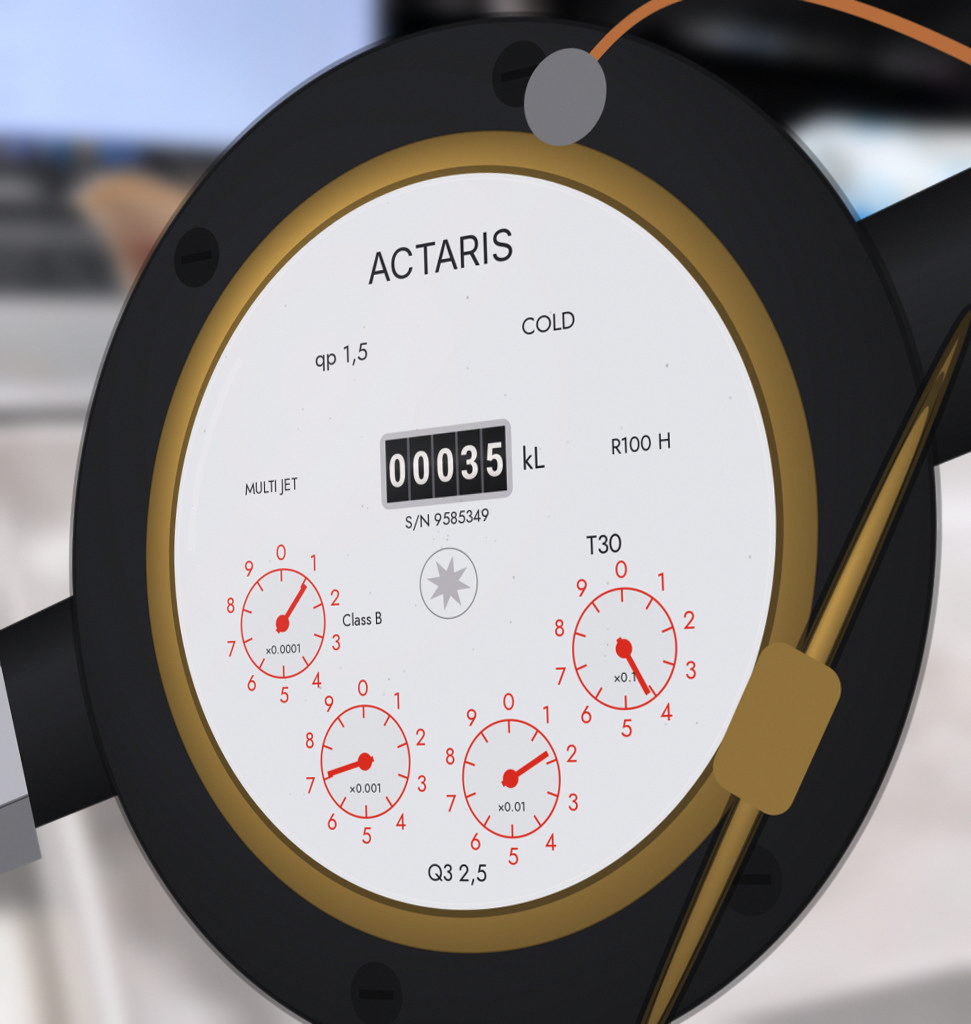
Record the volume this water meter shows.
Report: 35.4171 kL
